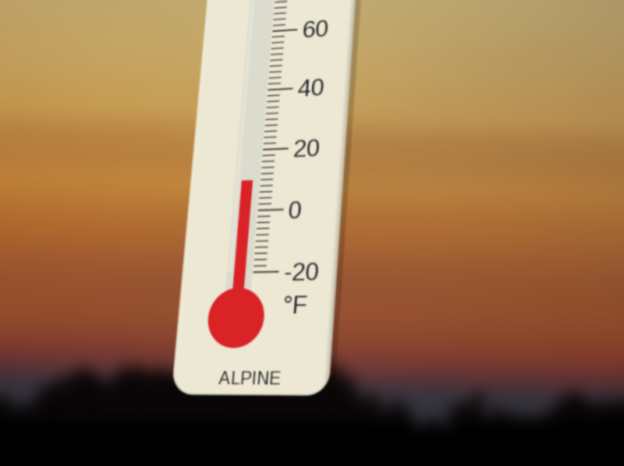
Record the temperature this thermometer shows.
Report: 10 °F
